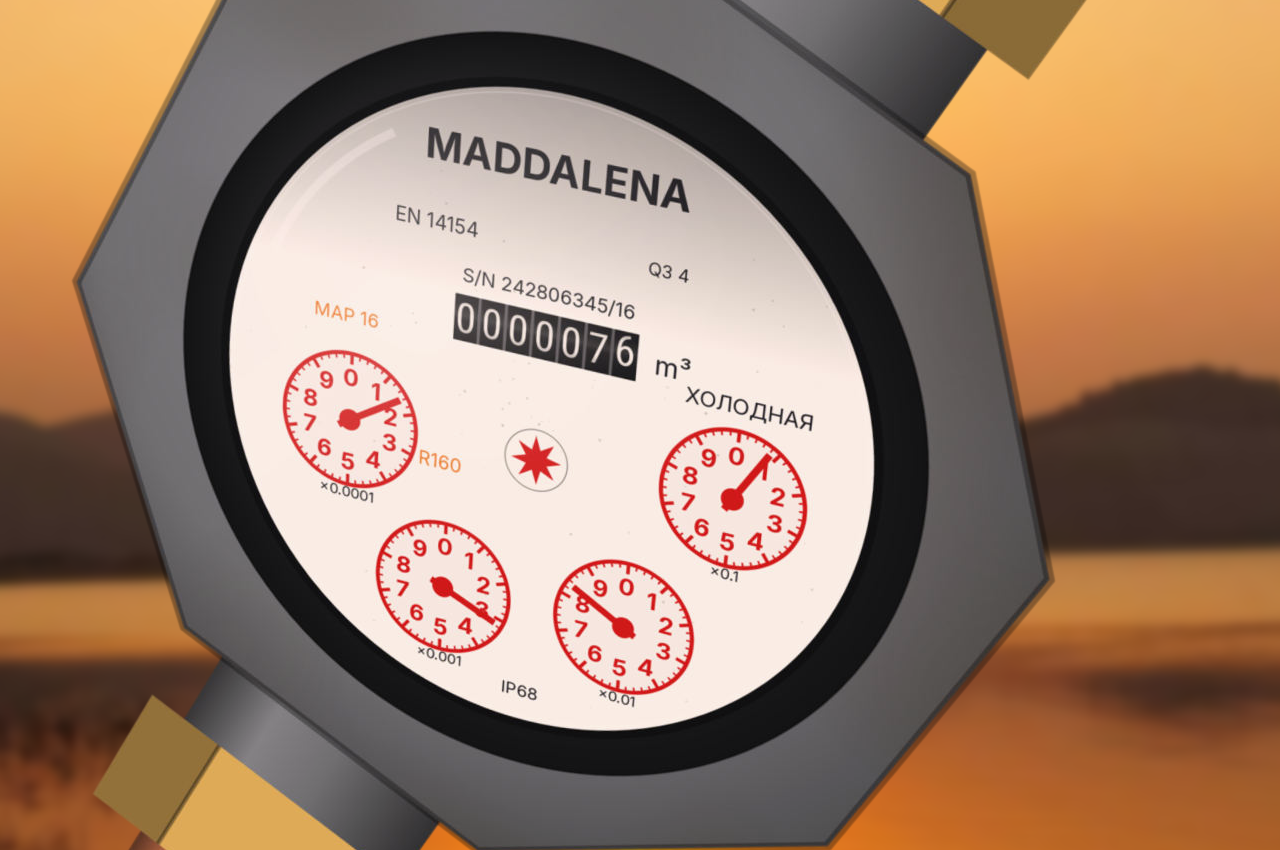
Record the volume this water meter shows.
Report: 76.0831 m³
